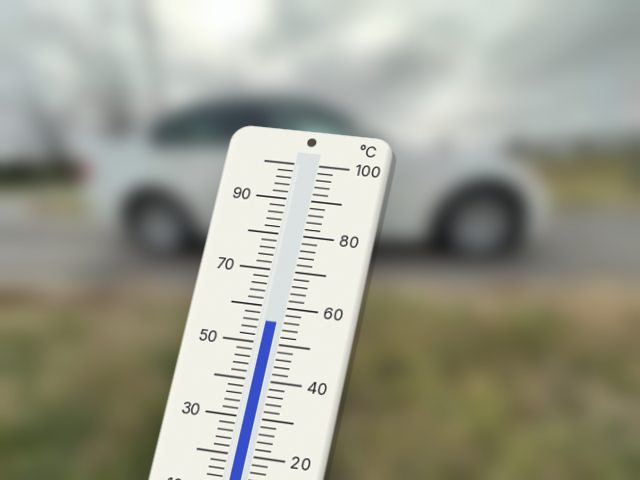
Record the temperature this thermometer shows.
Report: 56 °C
